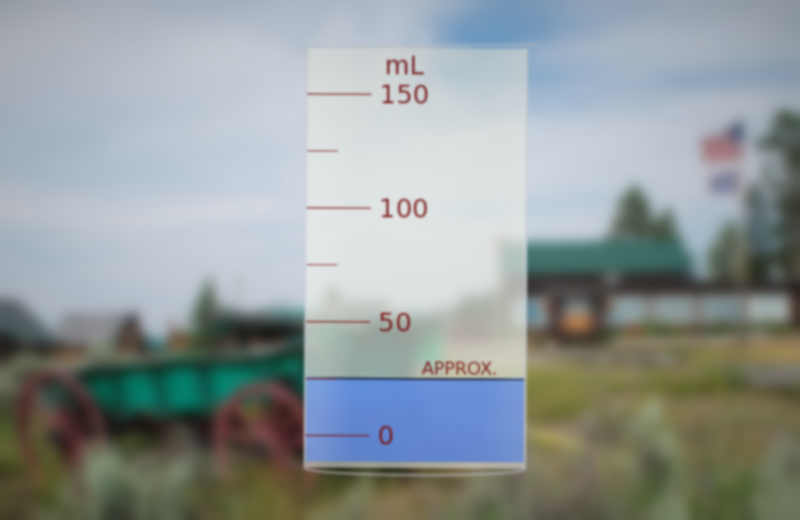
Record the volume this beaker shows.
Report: 25 mL
